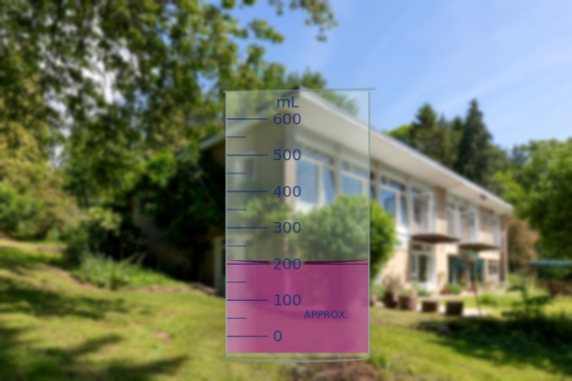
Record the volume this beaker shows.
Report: 200 mL
